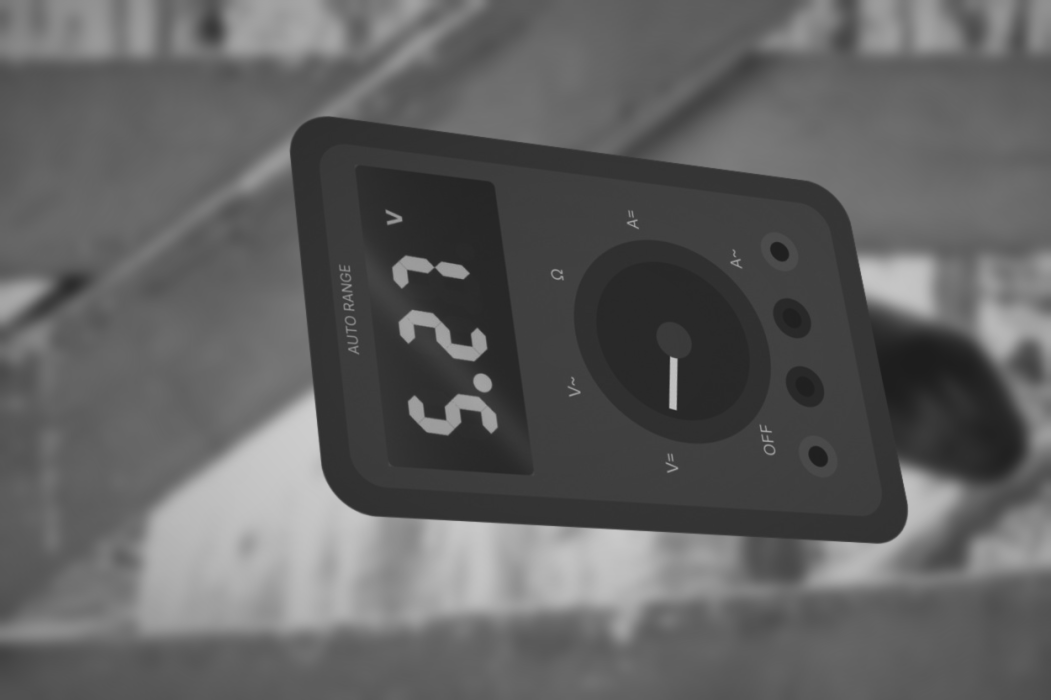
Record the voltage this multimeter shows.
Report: 5.27 V
